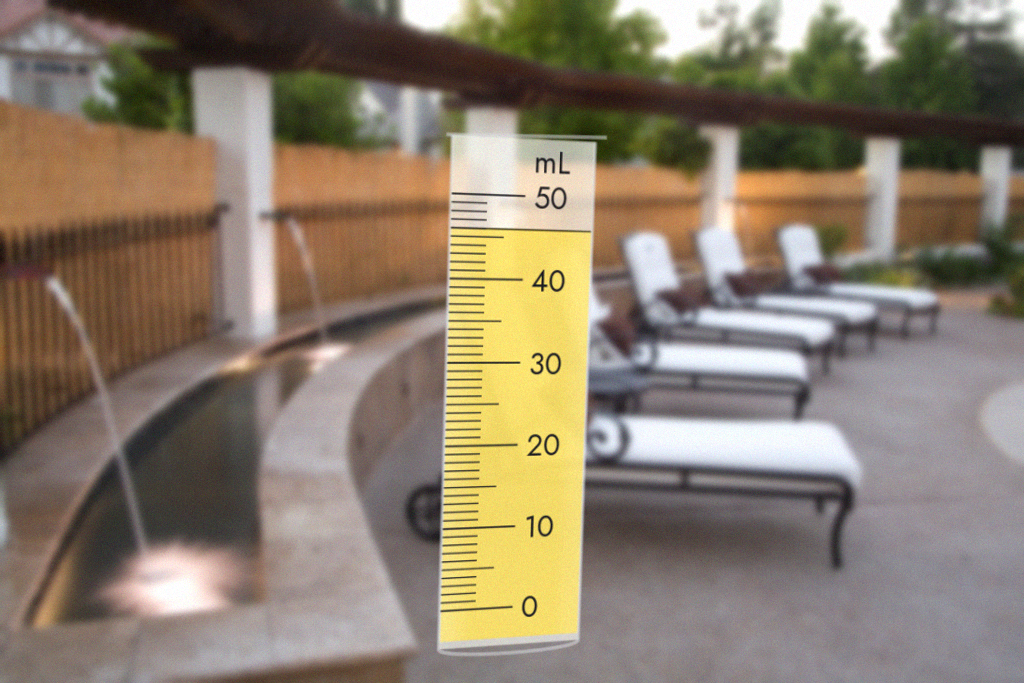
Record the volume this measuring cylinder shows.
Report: 46 mL
